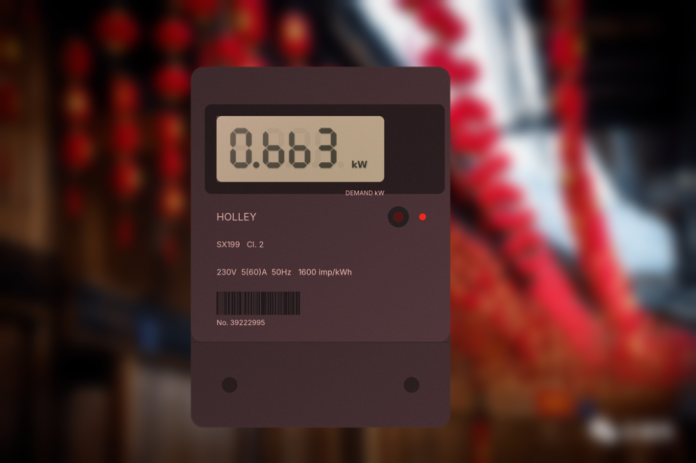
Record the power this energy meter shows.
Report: 0.663 kW
